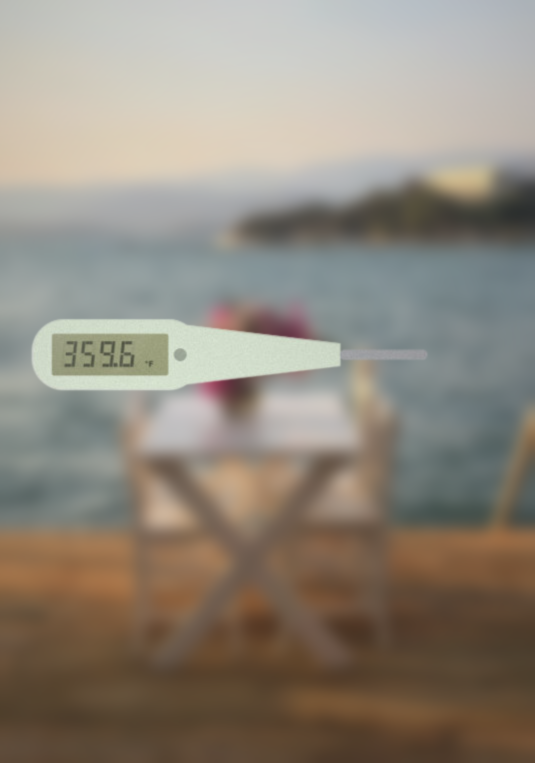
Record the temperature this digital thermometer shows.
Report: 359.6 °F
